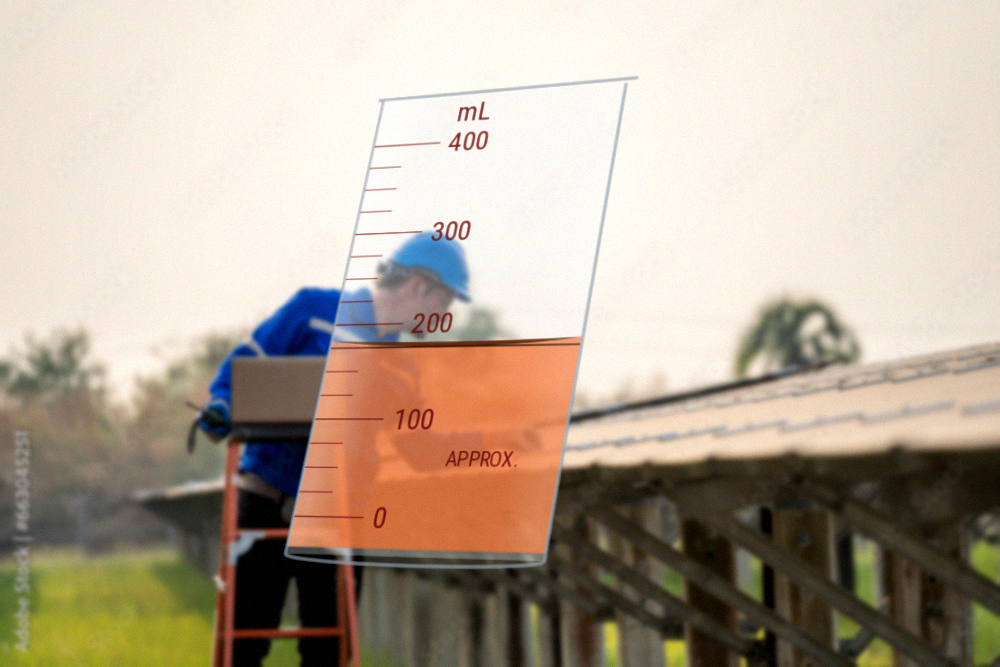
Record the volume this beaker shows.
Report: 175 mL
